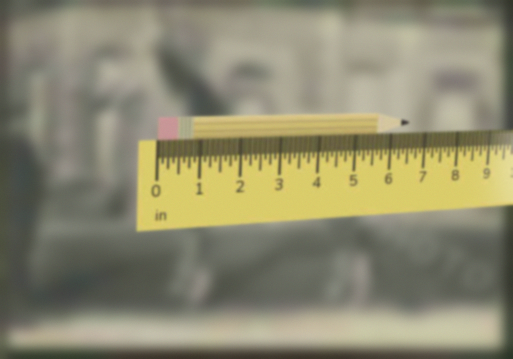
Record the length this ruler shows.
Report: 6.5 in
